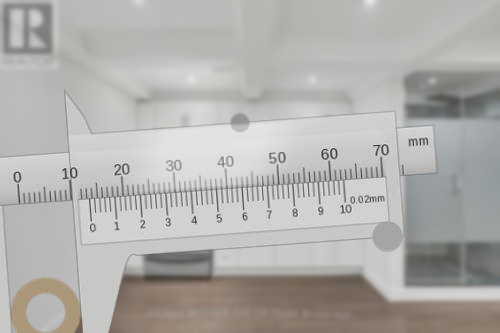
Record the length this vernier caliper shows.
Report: 13.5 mm
